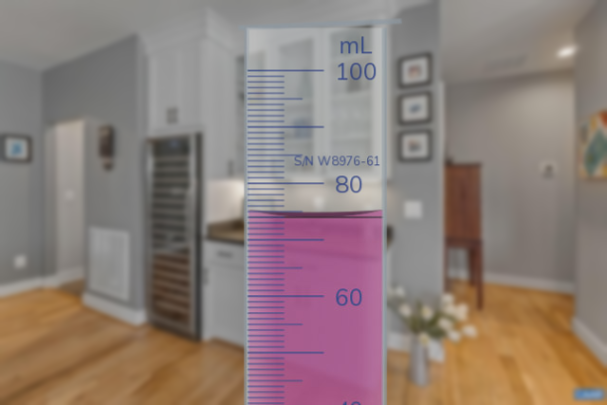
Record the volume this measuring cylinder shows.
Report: 74 mL
